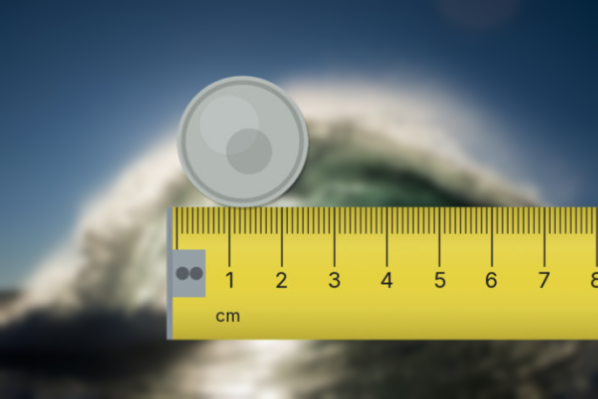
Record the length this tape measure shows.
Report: 2.5 cm
